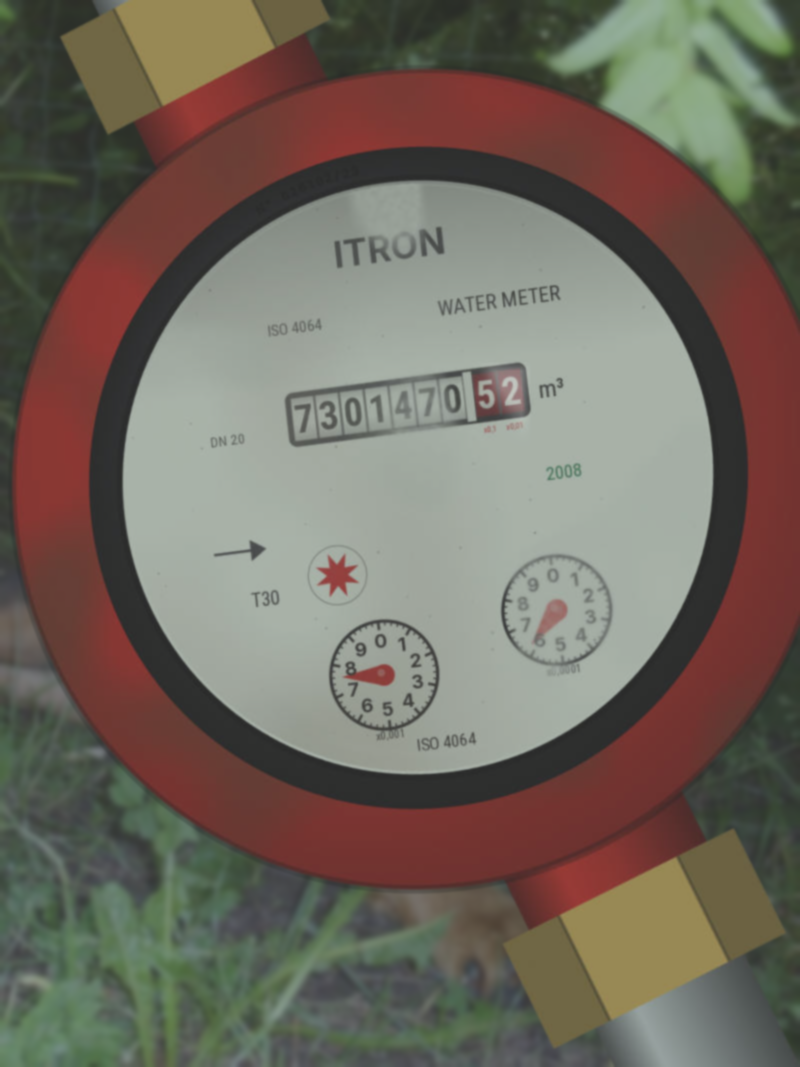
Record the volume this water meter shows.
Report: 7301470.5276 m³
